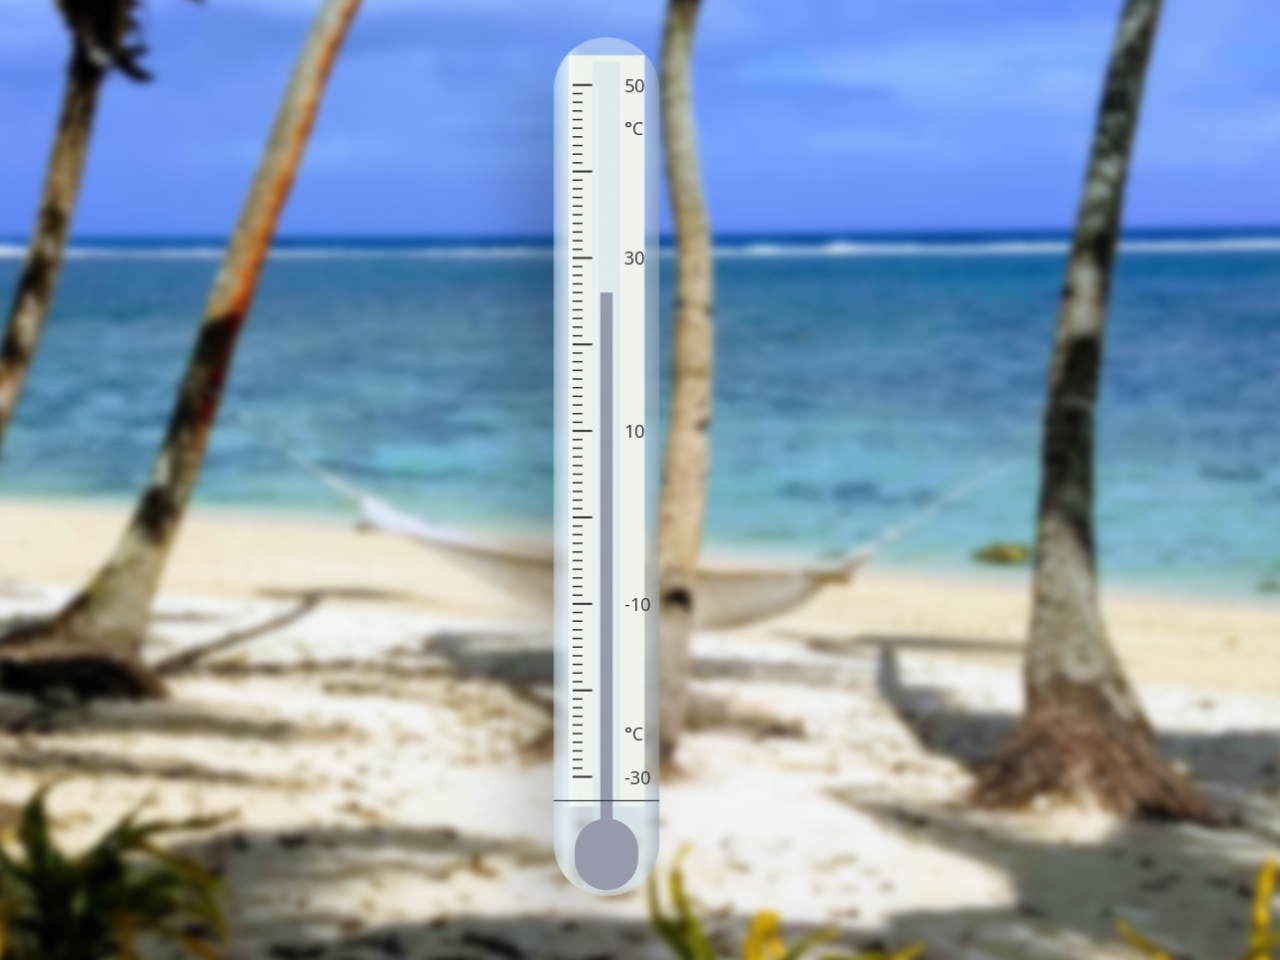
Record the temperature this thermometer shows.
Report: 26 °C
